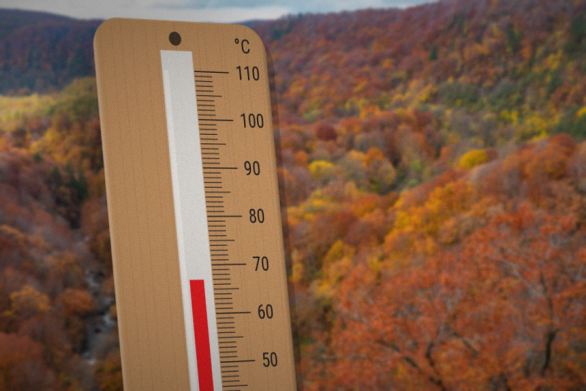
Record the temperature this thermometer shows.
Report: 67 °C
